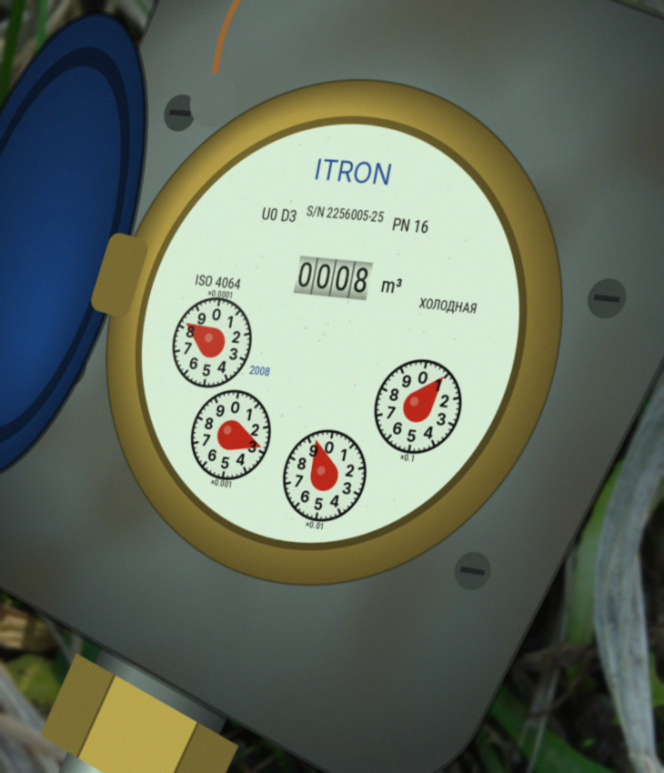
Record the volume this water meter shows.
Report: 8.0928 m³
